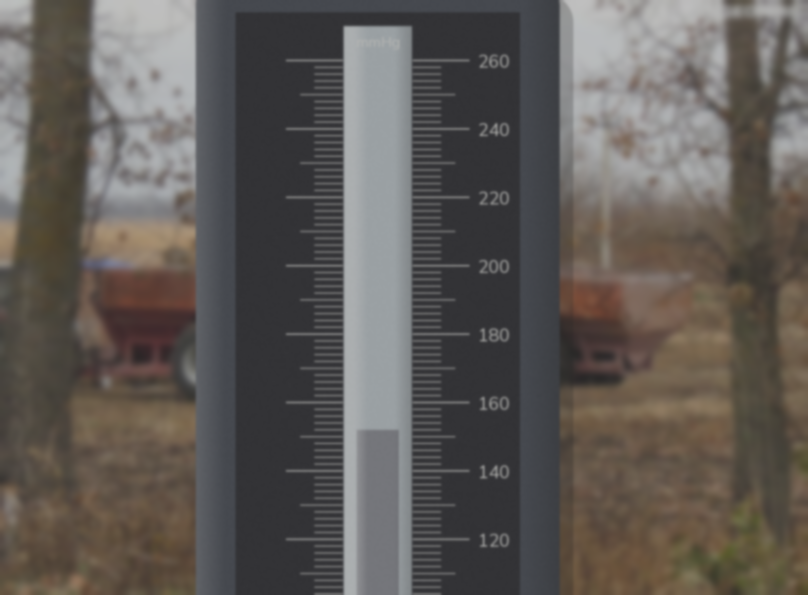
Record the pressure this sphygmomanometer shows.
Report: 152 mmHg
